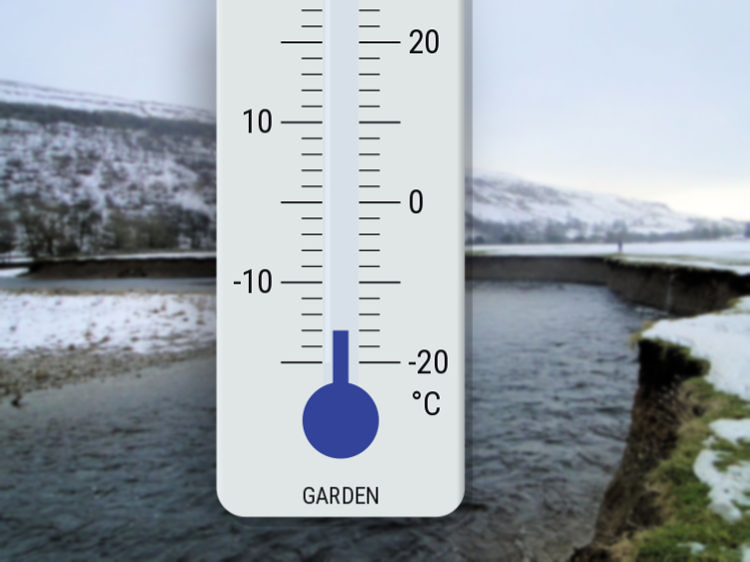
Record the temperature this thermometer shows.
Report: -16 °C
